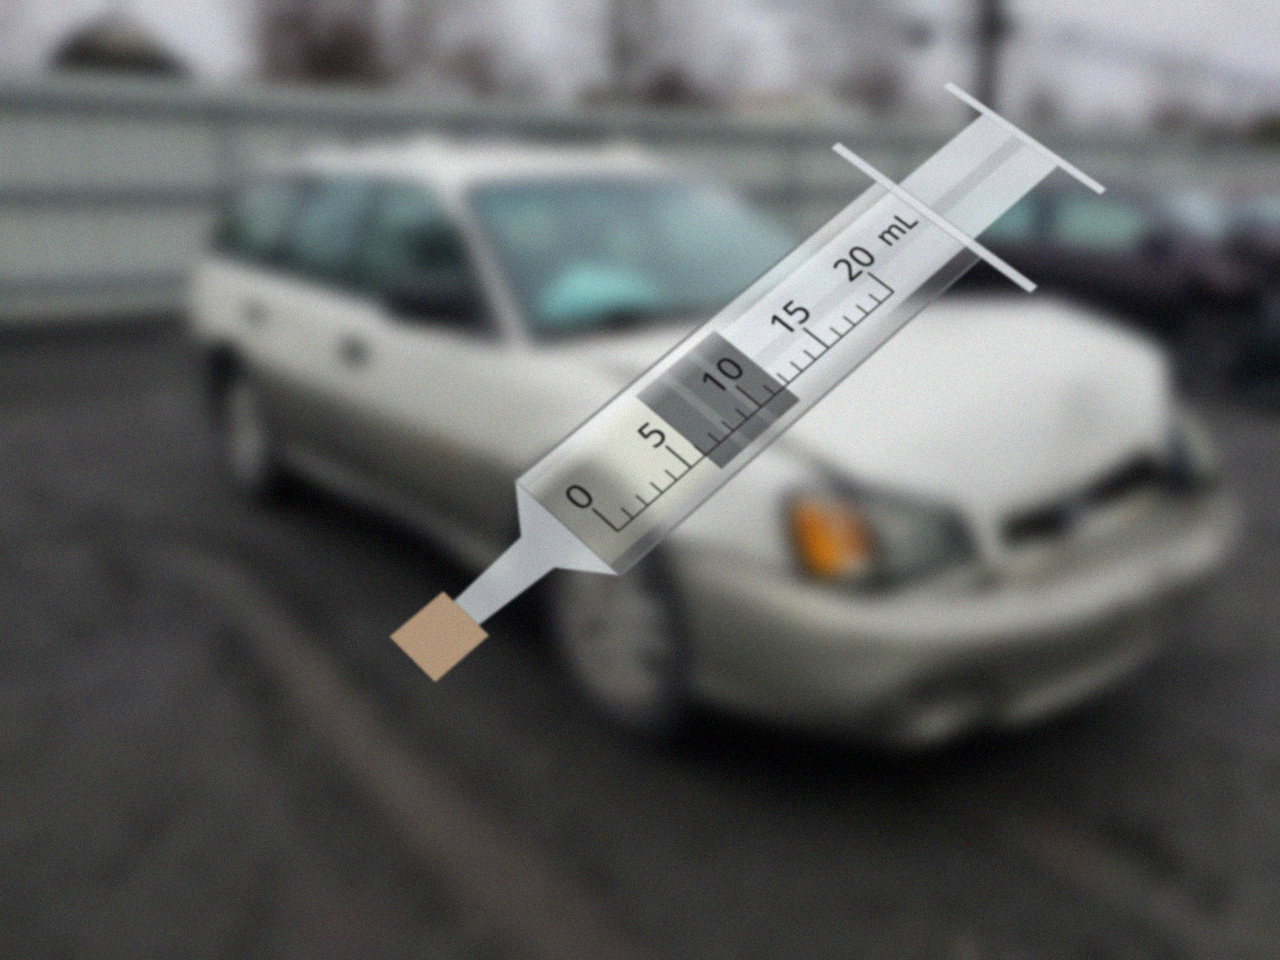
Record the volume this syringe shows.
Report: 6 mL
